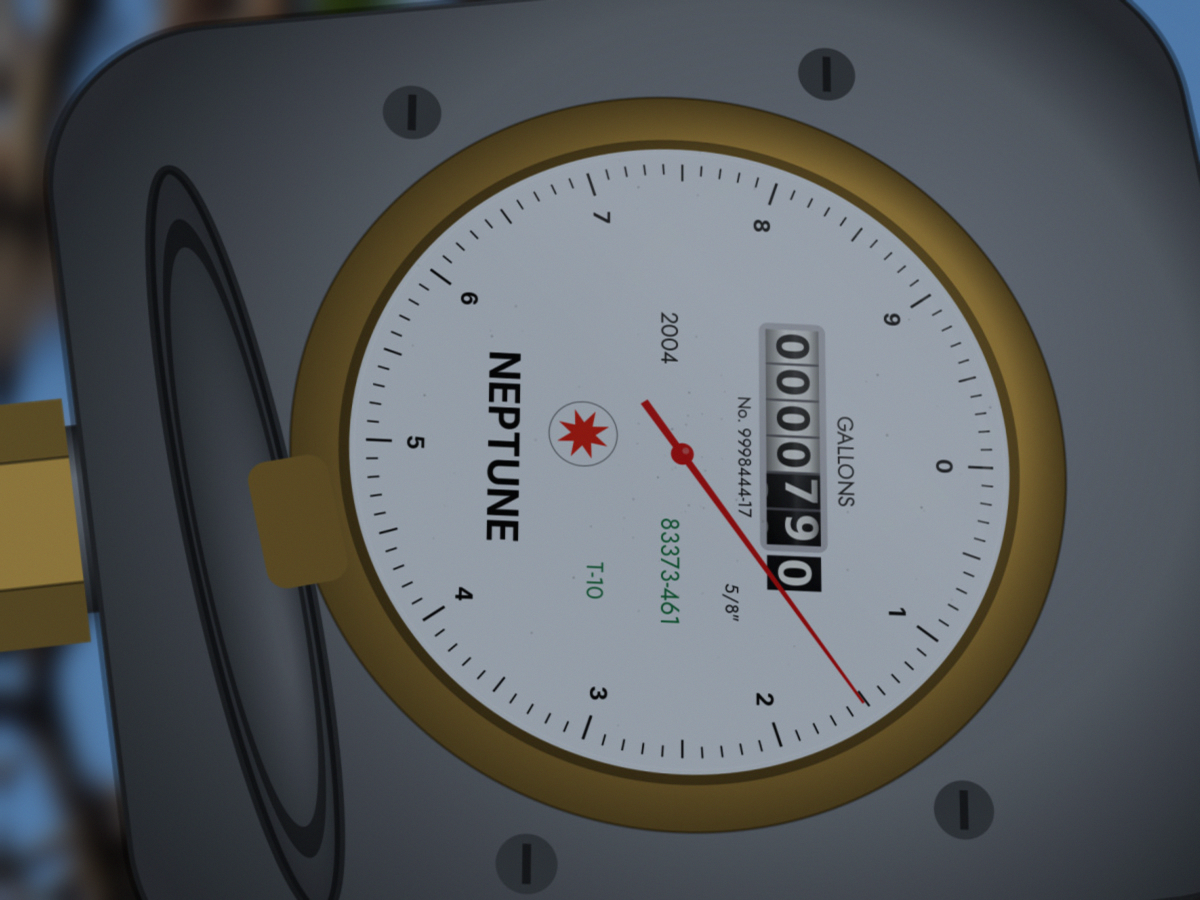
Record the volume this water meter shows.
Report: 791.5 gal
